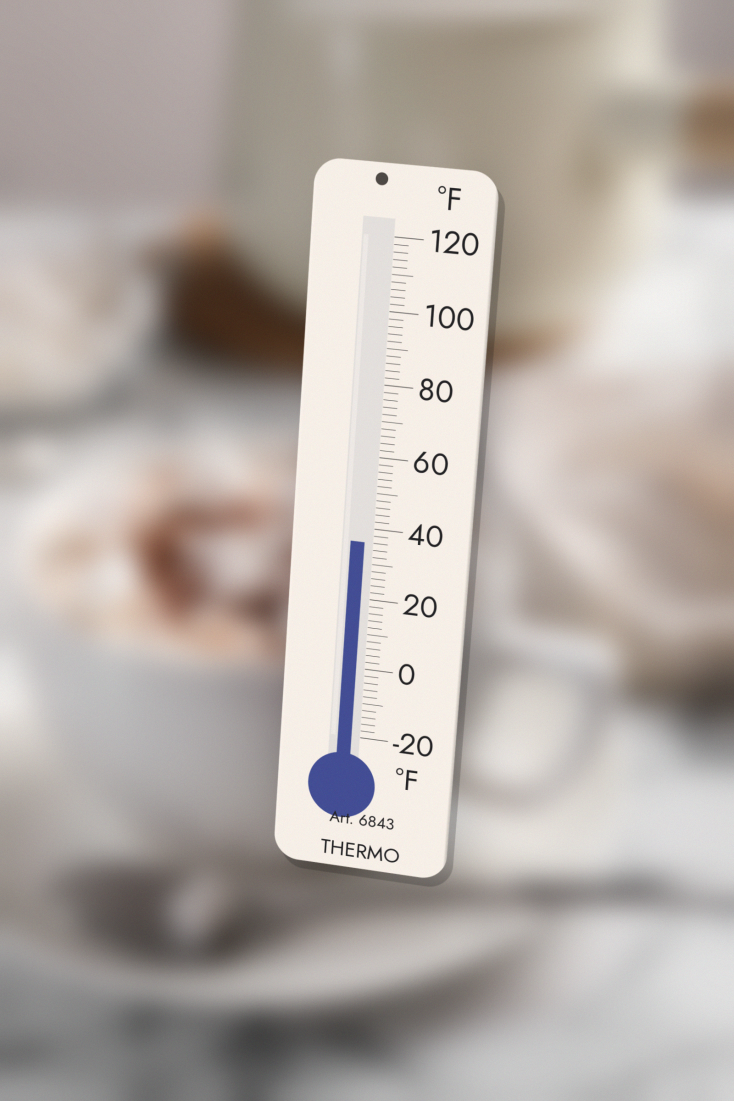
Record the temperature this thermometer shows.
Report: 36 °F
